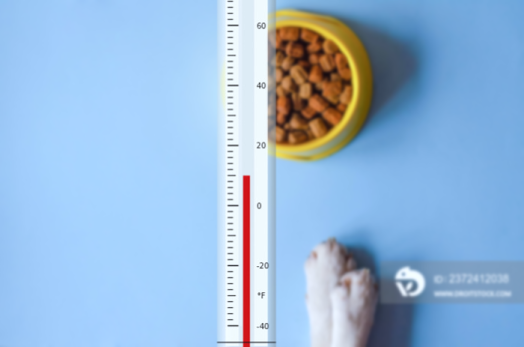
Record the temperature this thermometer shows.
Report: 10 °F
